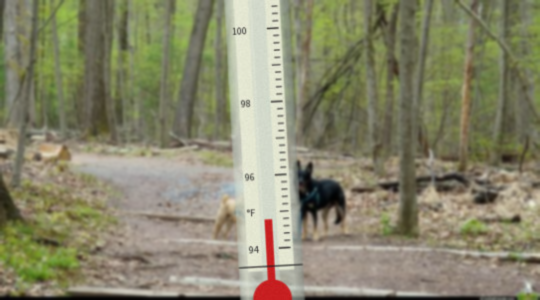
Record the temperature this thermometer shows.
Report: 94.8 °F
